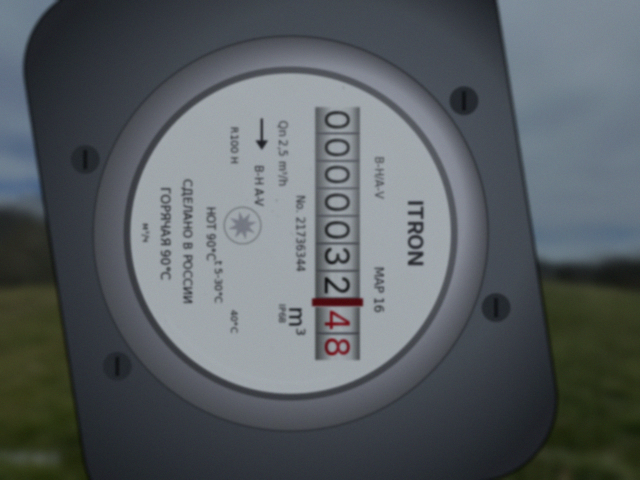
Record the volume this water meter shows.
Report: 32.48 m³
